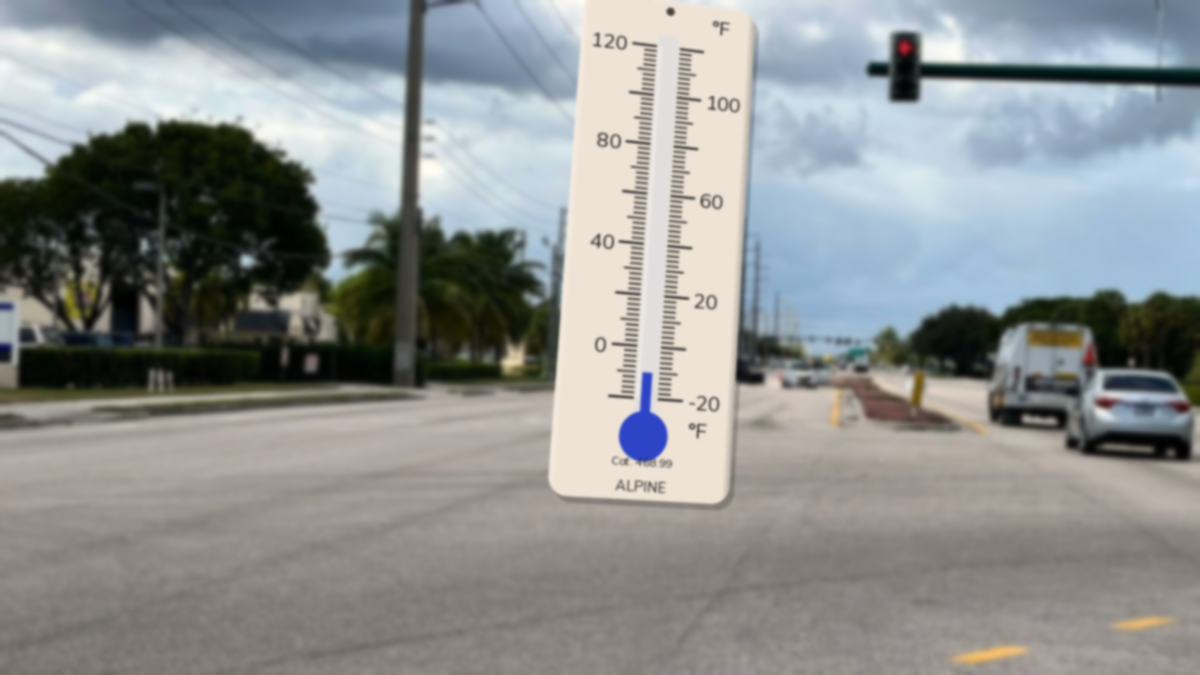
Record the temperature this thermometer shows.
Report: -10 °F
